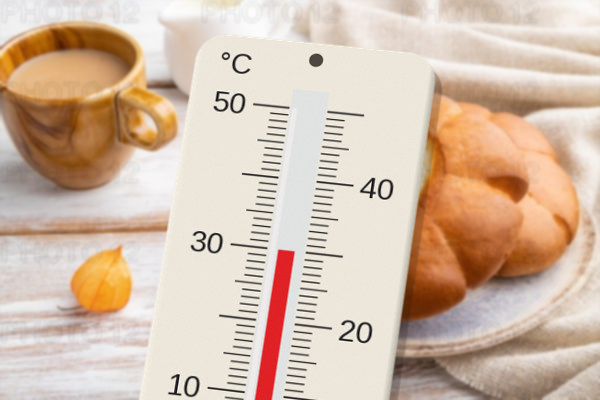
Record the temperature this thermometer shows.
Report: 30 °C
